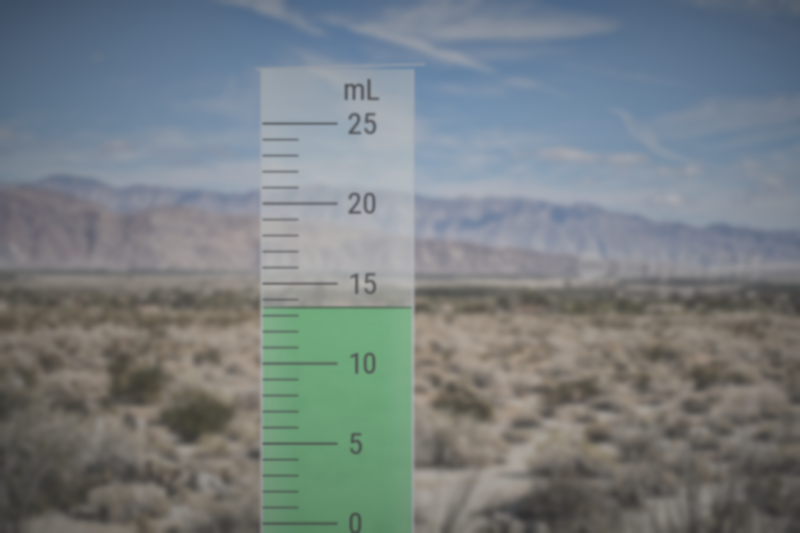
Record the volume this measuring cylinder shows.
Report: 13.5 mL
